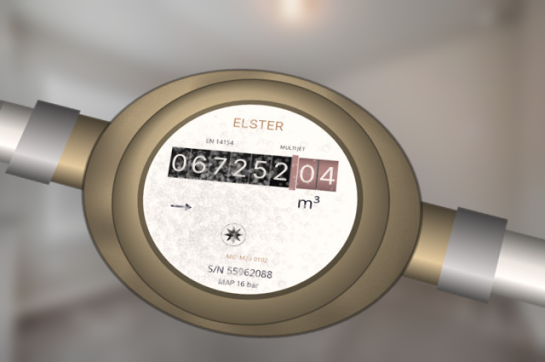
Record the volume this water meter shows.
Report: 67252.04 m³
